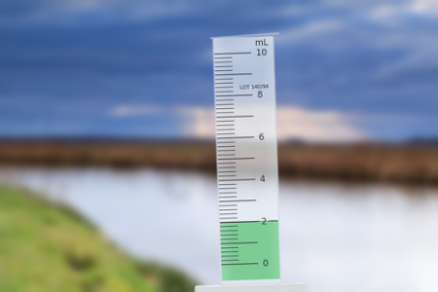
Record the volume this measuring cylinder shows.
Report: 2 mL
